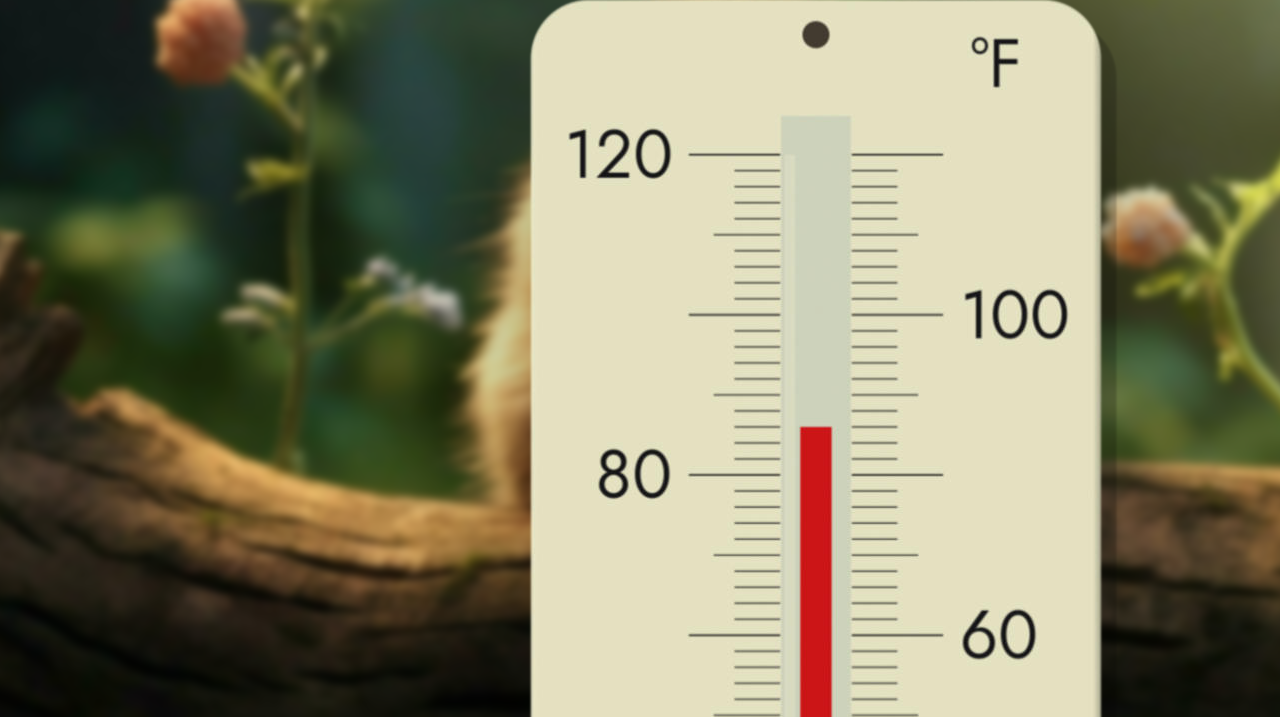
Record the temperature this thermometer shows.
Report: 86 °F
